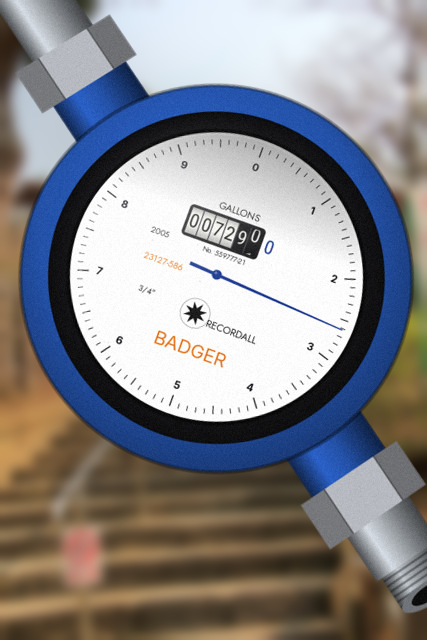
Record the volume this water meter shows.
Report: 72902.6 gal
